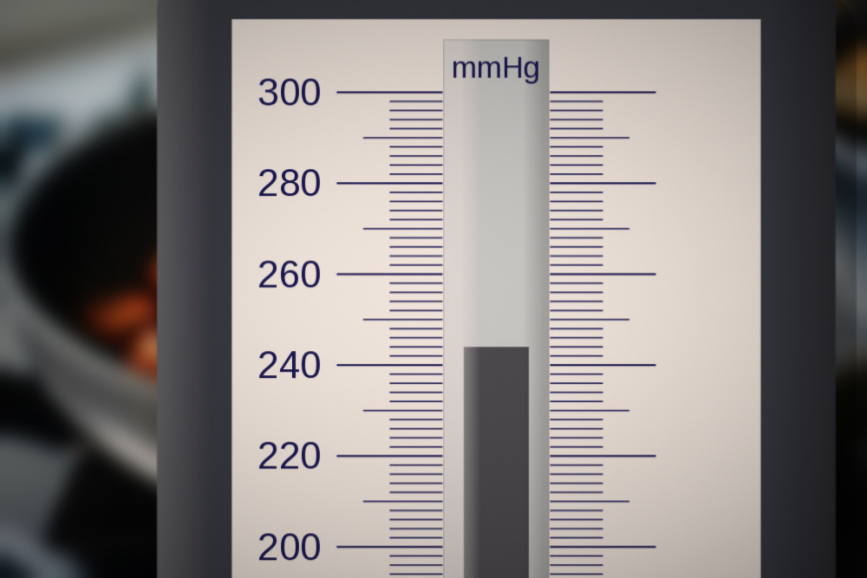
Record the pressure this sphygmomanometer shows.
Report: 244 mmHg
